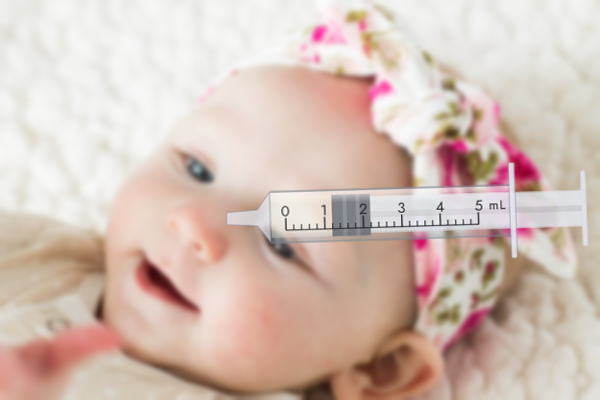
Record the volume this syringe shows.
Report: 1.2 mL
